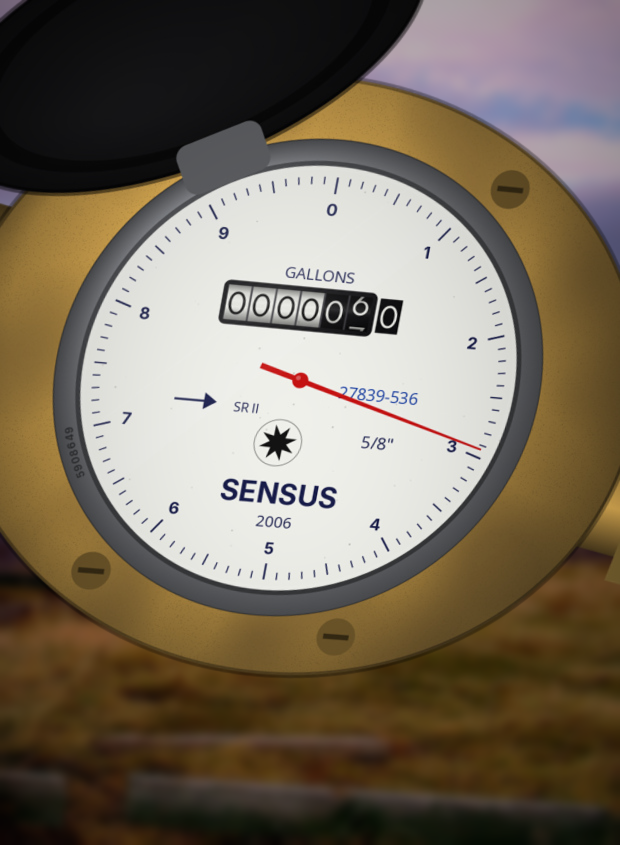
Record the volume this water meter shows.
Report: 62.9 gal
